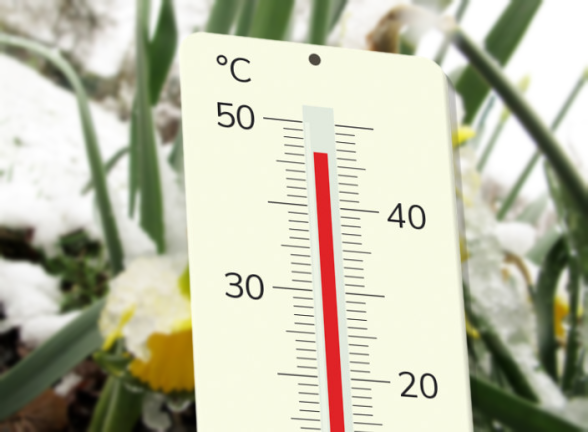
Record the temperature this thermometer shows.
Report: 46.5 °C
